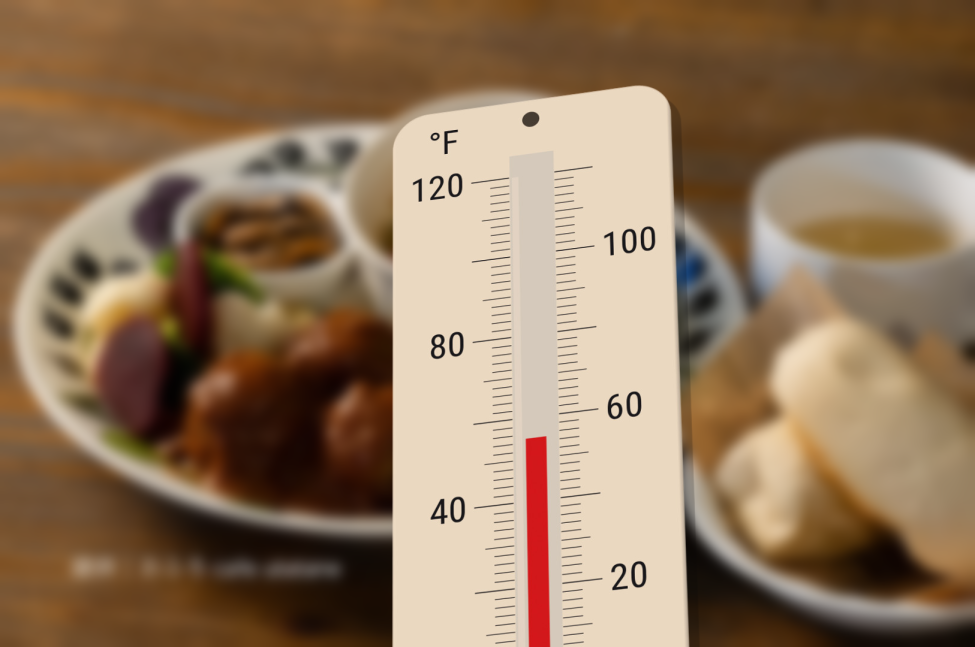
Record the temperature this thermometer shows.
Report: 55 °F
